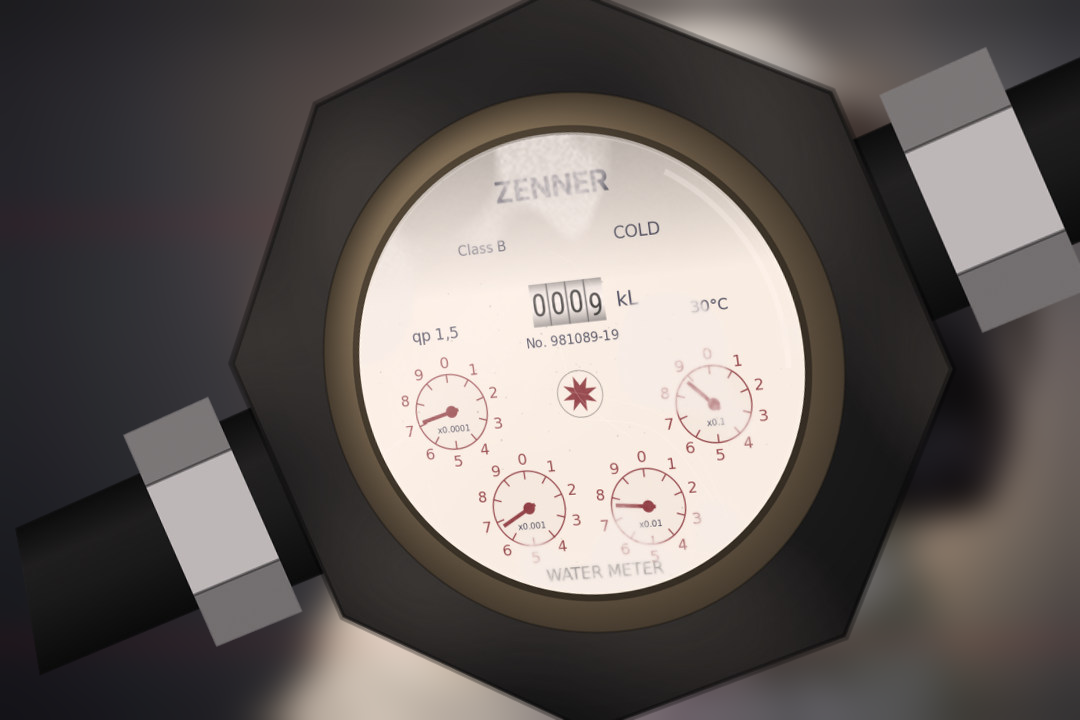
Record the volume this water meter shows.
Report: 8.8767 kL
